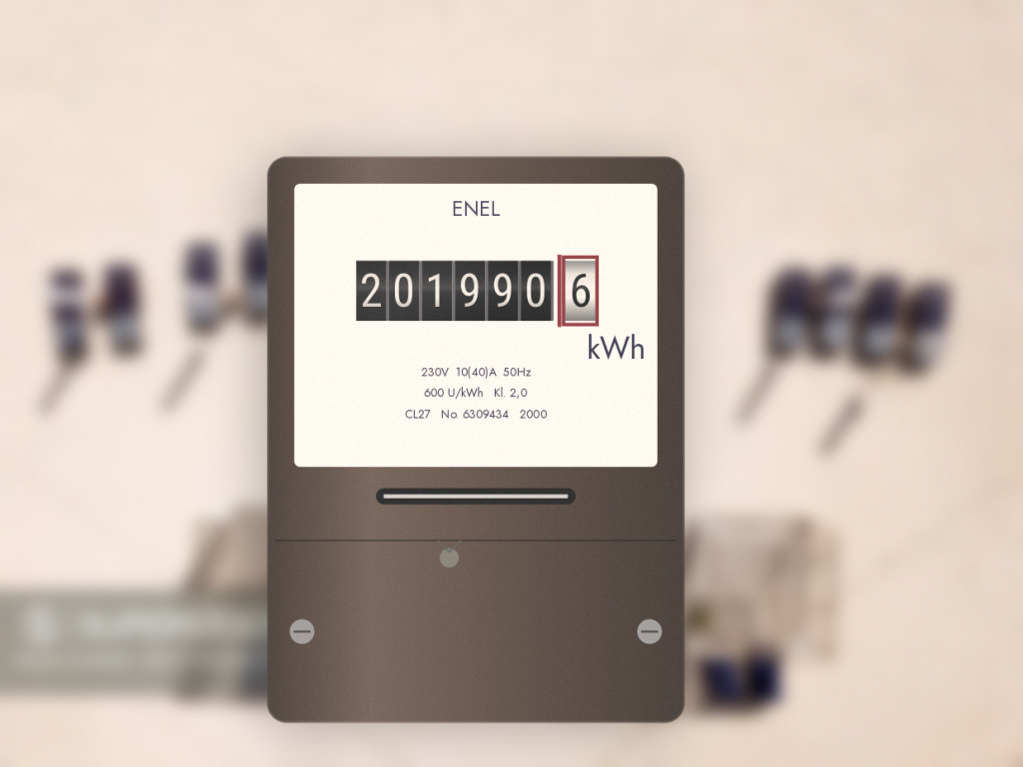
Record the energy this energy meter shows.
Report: 201990.6 kWh
